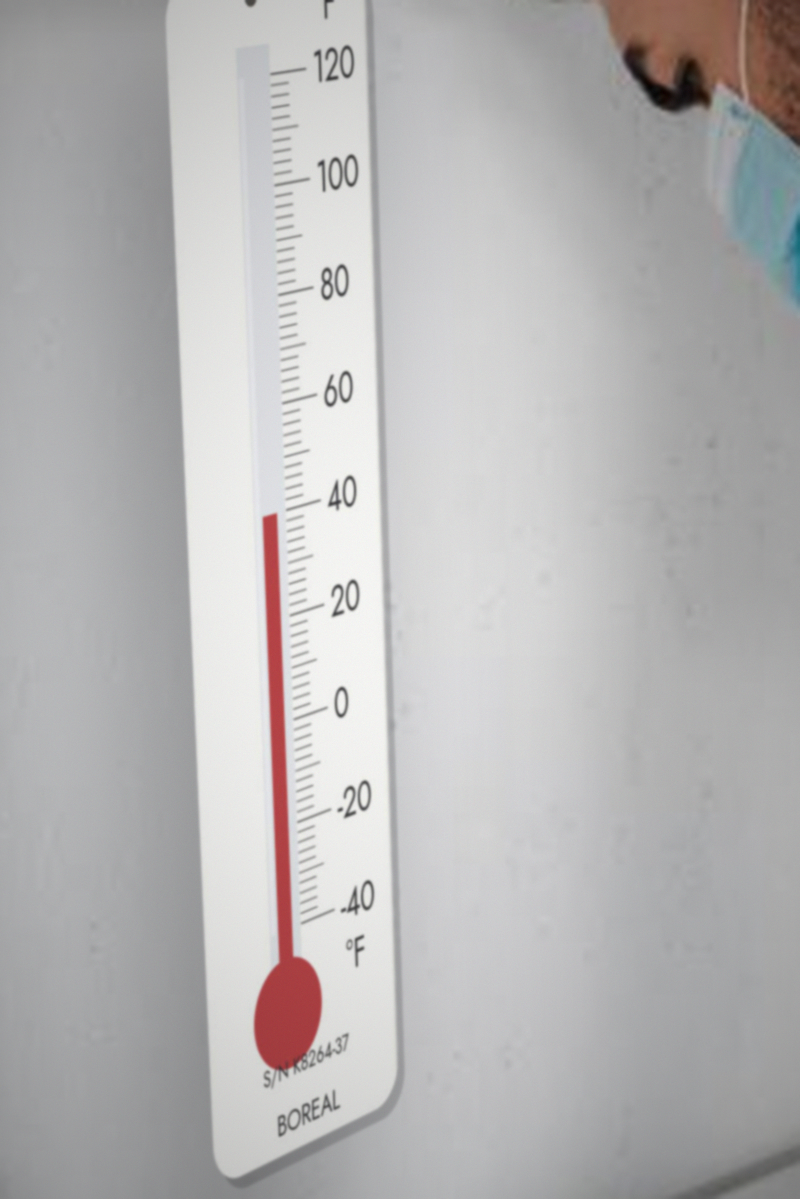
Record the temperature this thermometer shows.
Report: 40 °F
